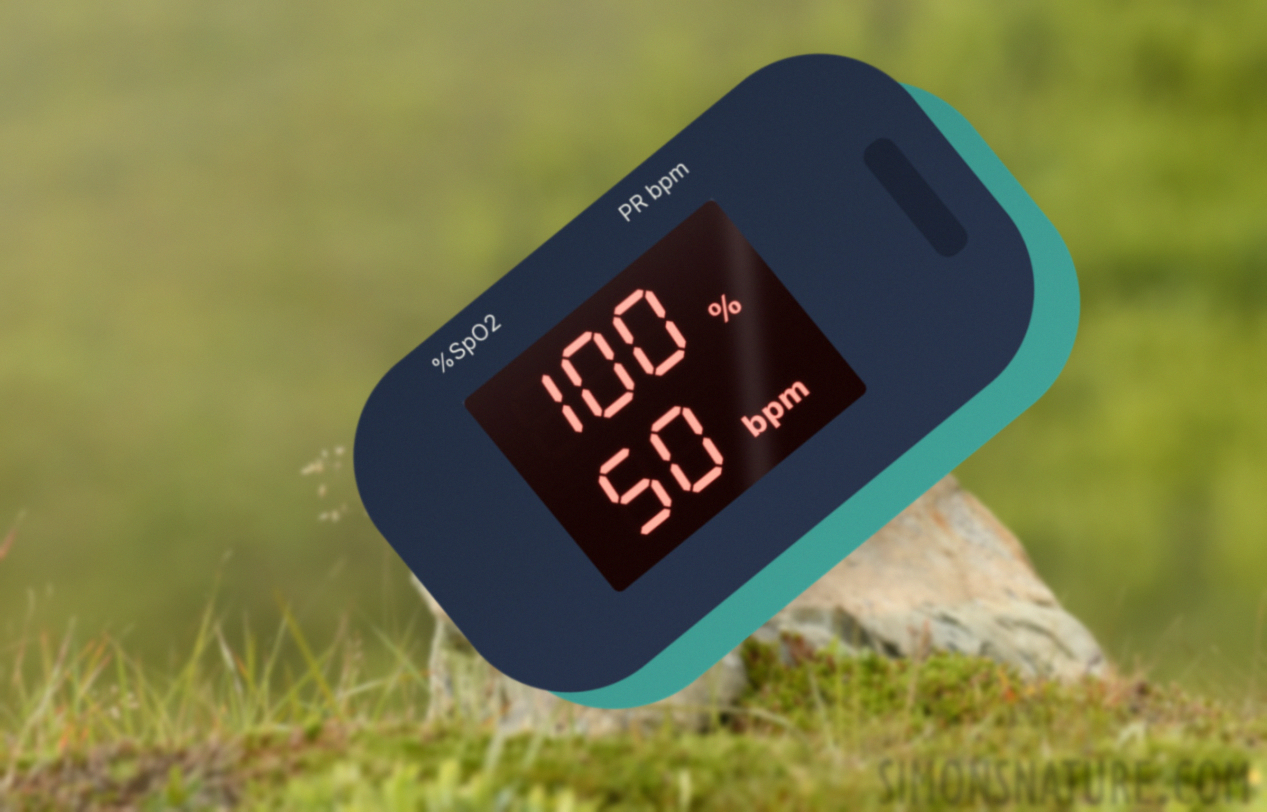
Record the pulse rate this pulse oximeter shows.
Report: 50 bpm
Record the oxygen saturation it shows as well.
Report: 100 %
